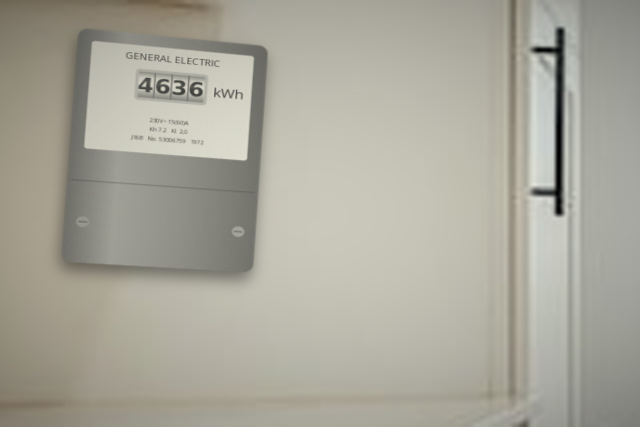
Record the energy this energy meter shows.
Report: 4636 kWh
